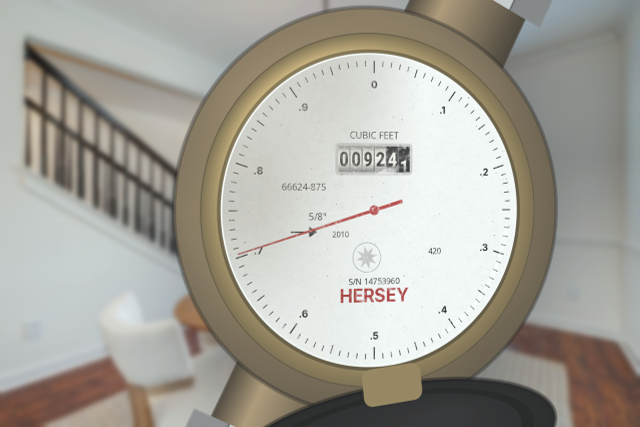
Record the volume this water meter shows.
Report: 9240.70 ft³
